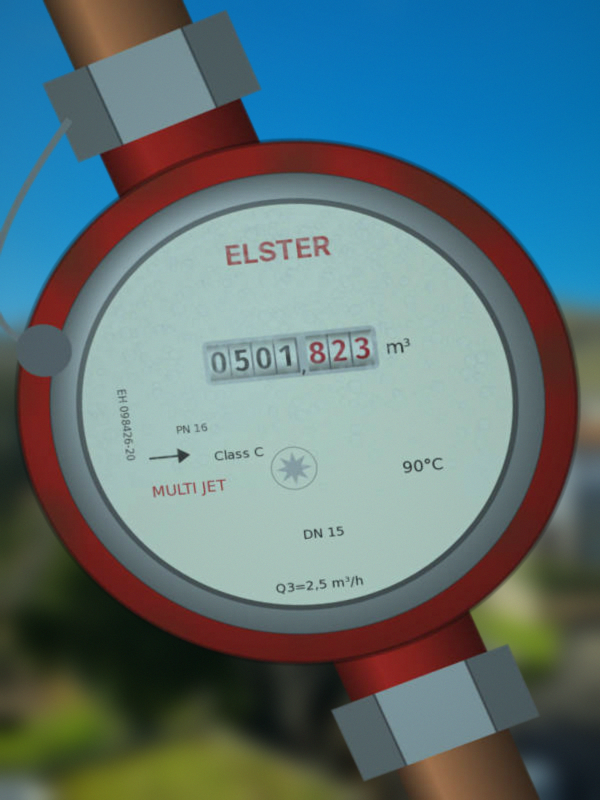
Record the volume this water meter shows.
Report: 501.823 m³
